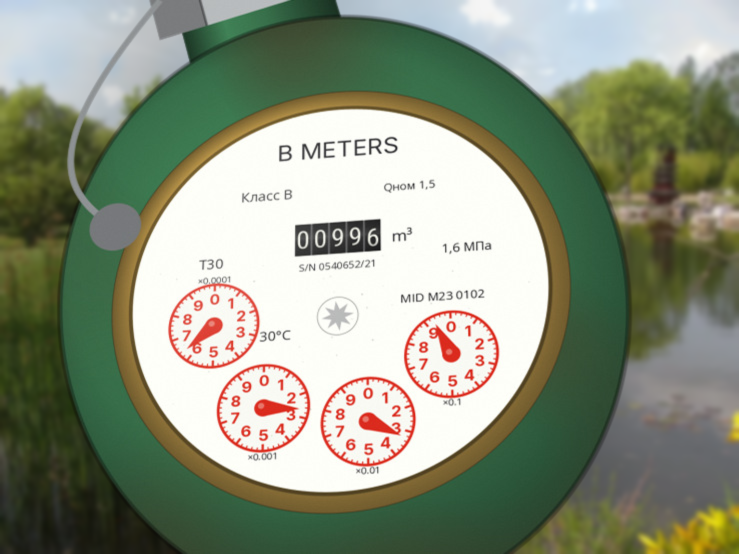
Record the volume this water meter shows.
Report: 995.9326 m³
